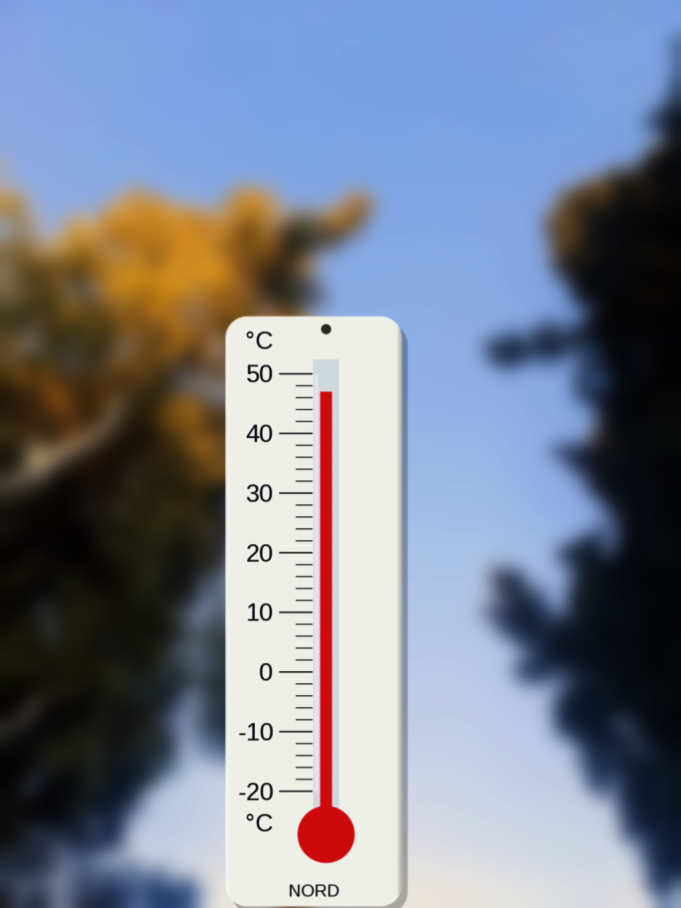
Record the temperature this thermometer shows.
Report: 47 °C
